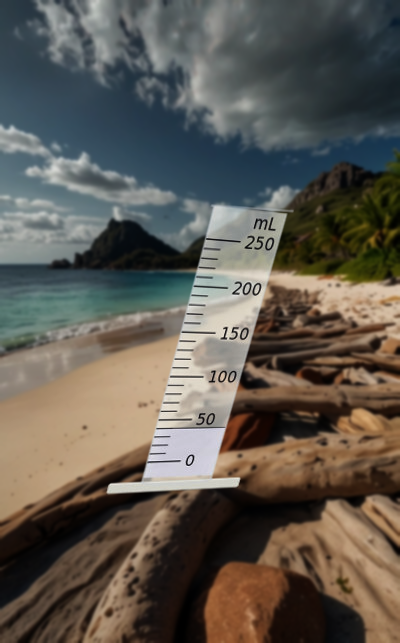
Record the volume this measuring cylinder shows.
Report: 40 mL
